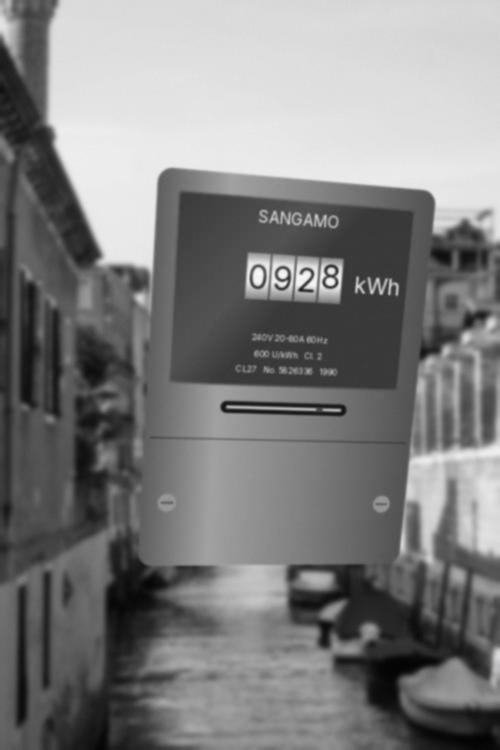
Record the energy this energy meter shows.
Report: 928 kWh
